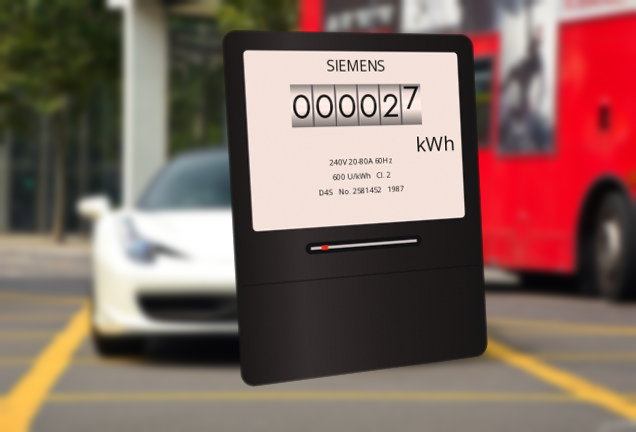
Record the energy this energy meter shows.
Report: 27 kWh
